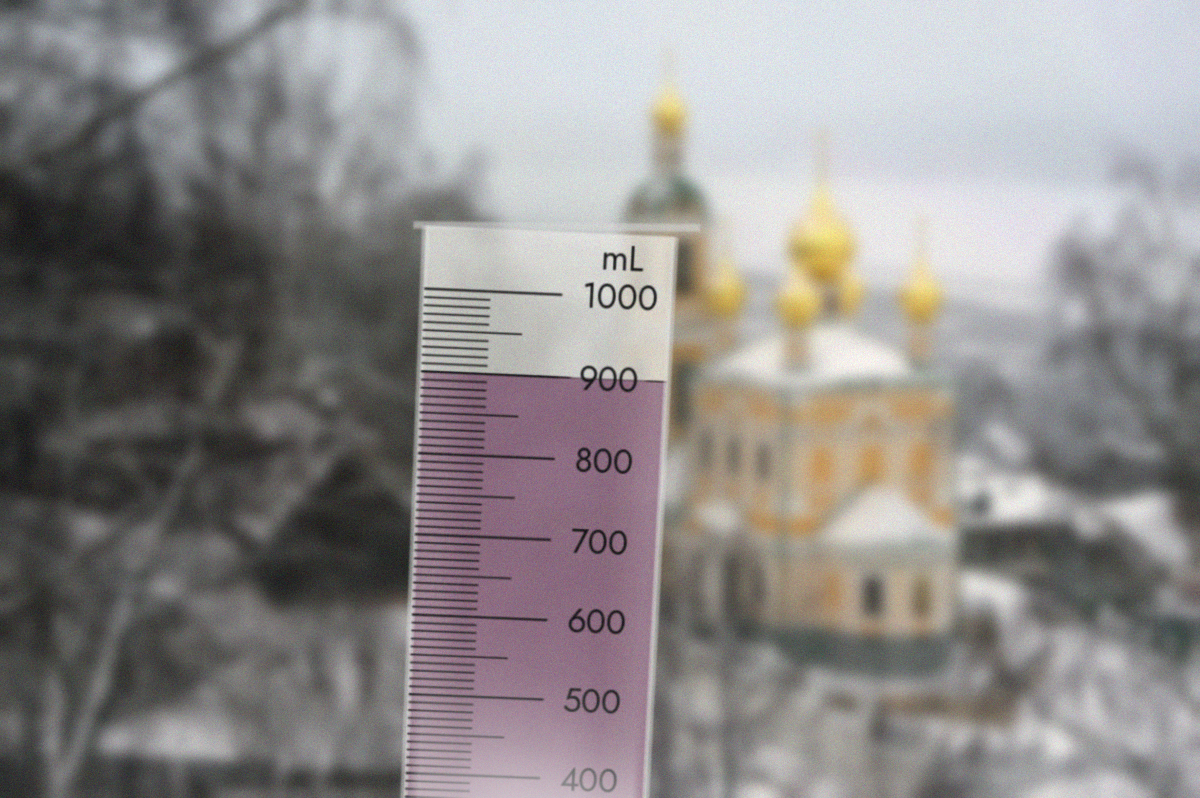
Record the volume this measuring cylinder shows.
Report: 900 mL
